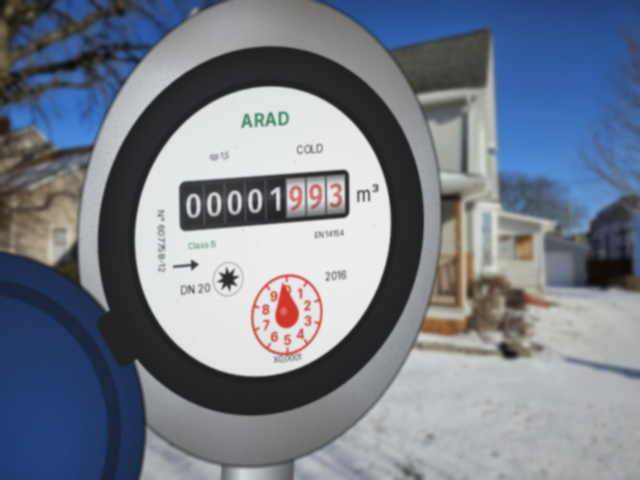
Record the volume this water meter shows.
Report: 1.9929 m³
